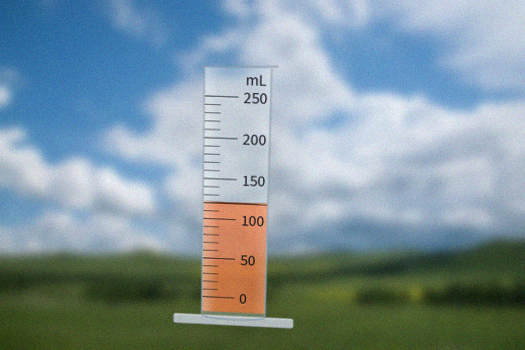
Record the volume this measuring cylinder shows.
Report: 120 mL
